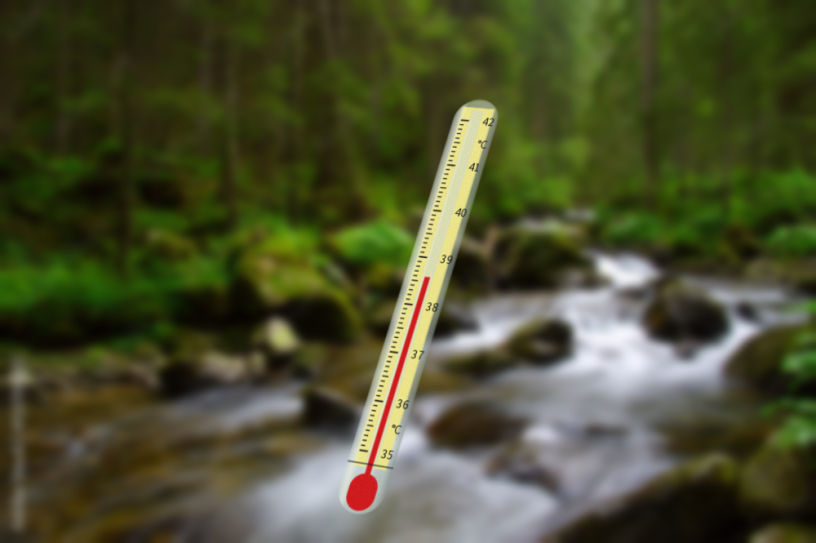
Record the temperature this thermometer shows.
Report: 38.6 °C
